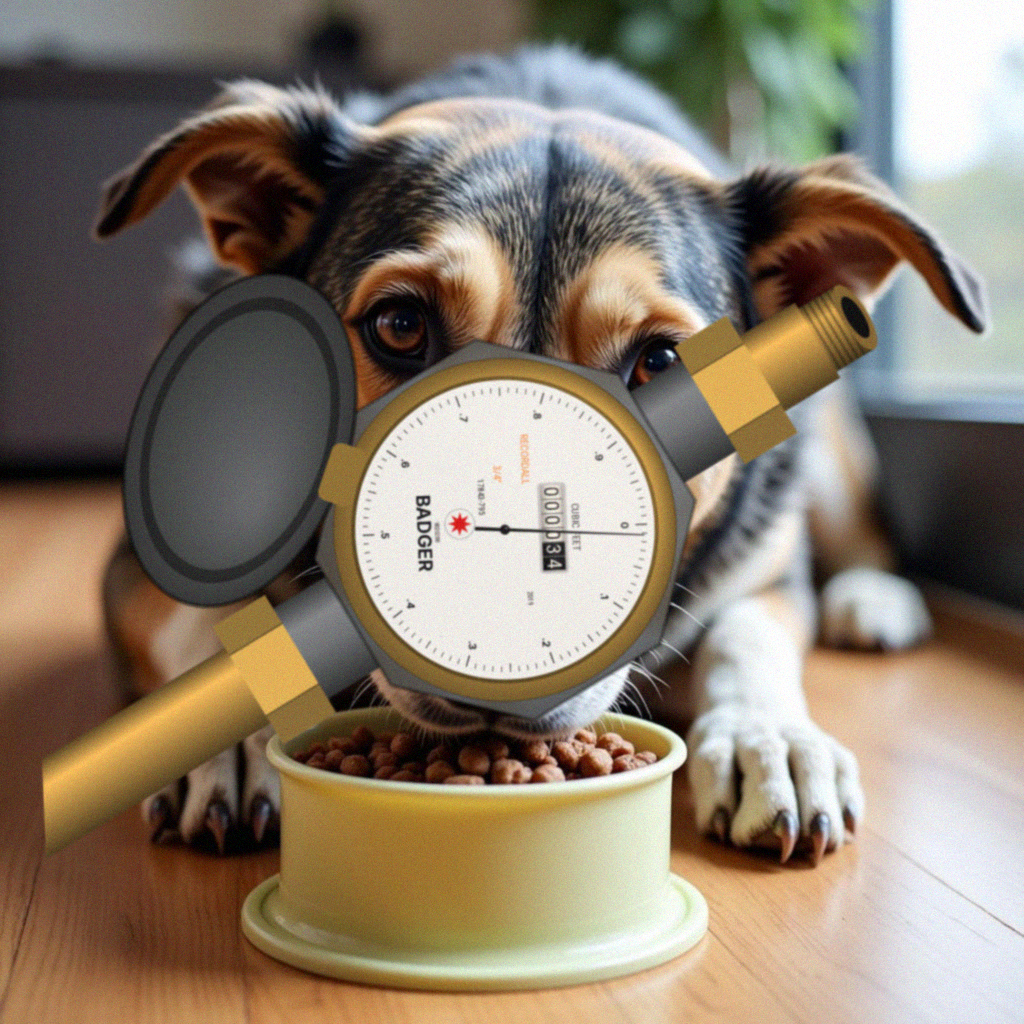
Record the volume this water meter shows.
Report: 34.01 ft³
